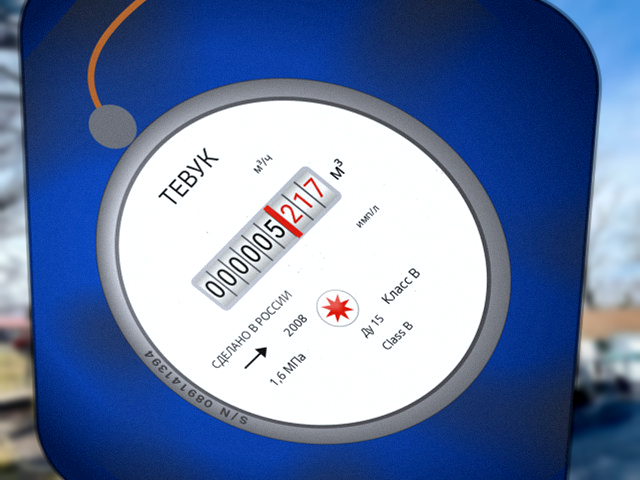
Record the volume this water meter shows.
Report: 5.217 m³
